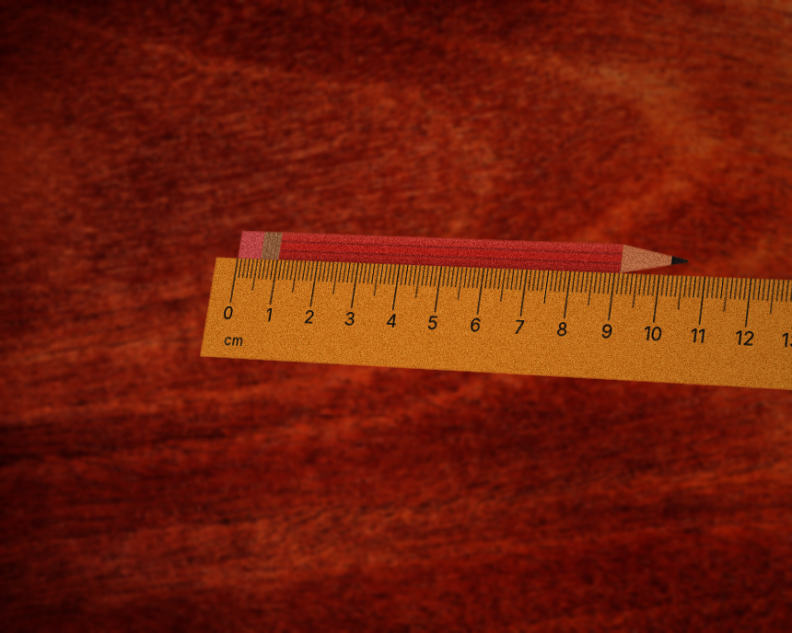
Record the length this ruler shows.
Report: 10.6 cm
